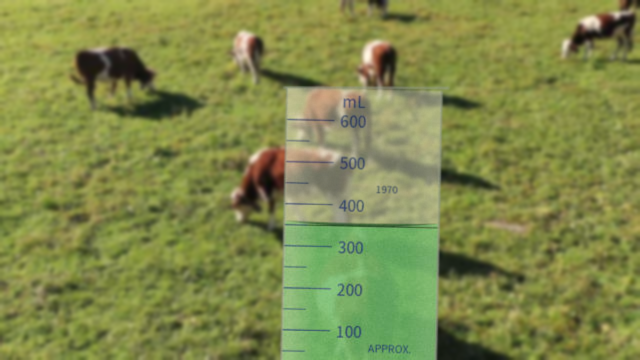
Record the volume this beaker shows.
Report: 350 mL
